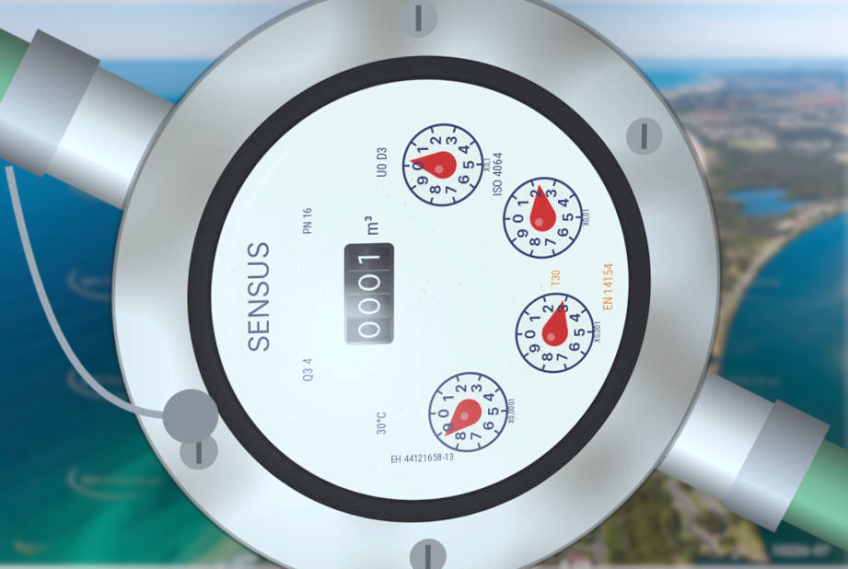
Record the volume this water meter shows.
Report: 1.0228 m³
